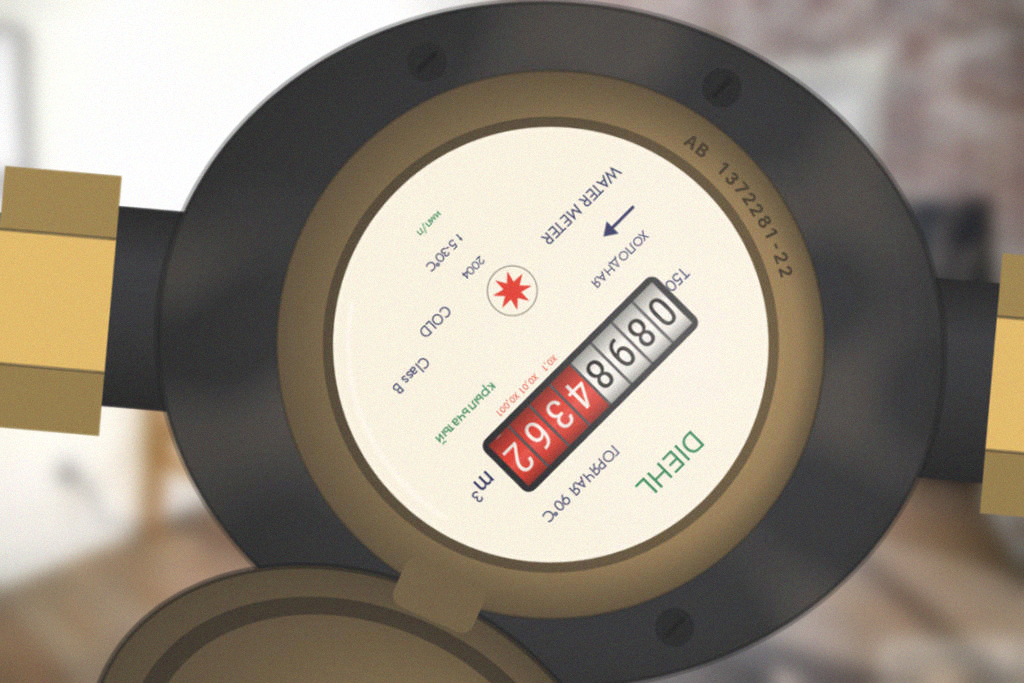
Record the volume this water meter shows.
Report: 898.4362 m³
